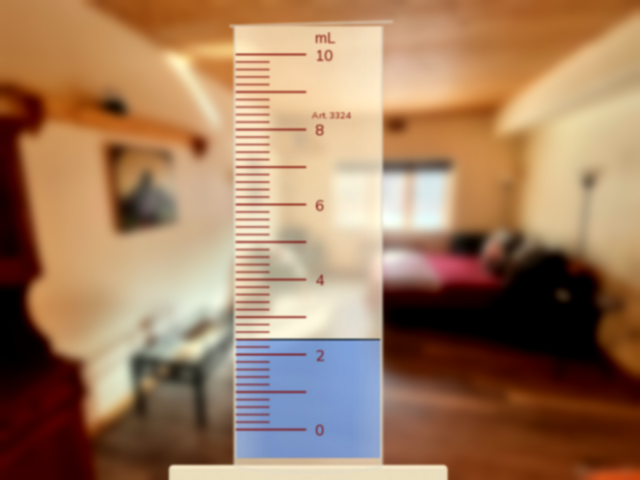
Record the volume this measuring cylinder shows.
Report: 2.4 mL
